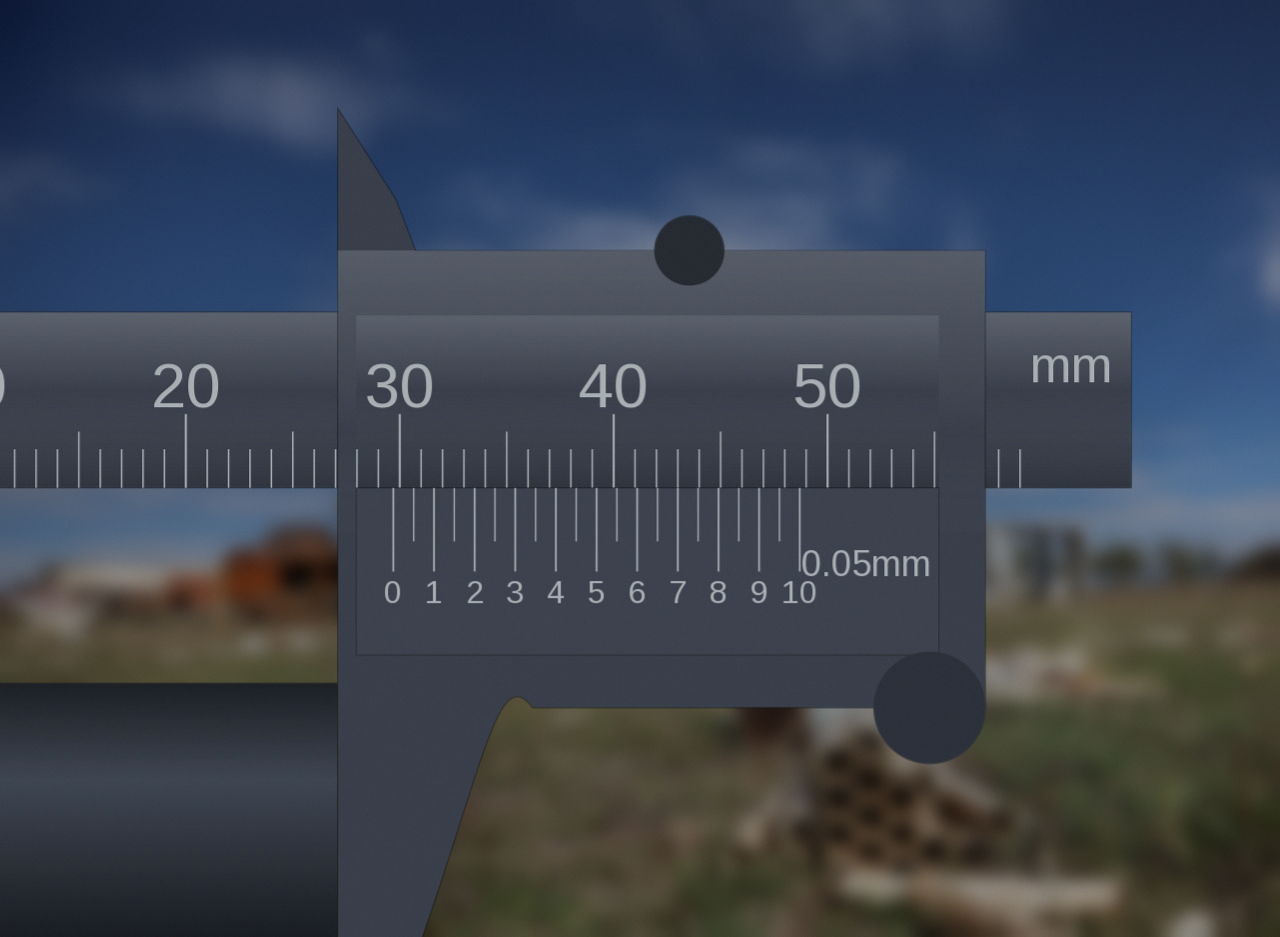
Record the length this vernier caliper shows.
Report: 29.7 mm
